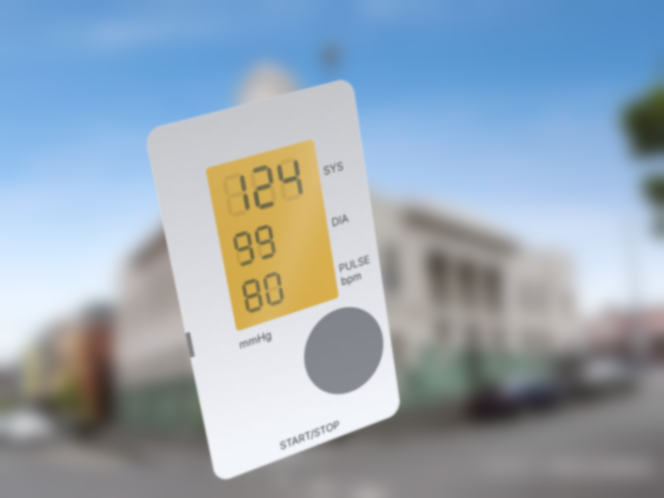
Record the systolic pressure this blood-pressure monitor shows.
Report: 124 mmHg
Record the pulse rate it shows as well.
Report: 80 bpm
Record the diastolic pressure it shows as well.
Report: 99 mmHg
